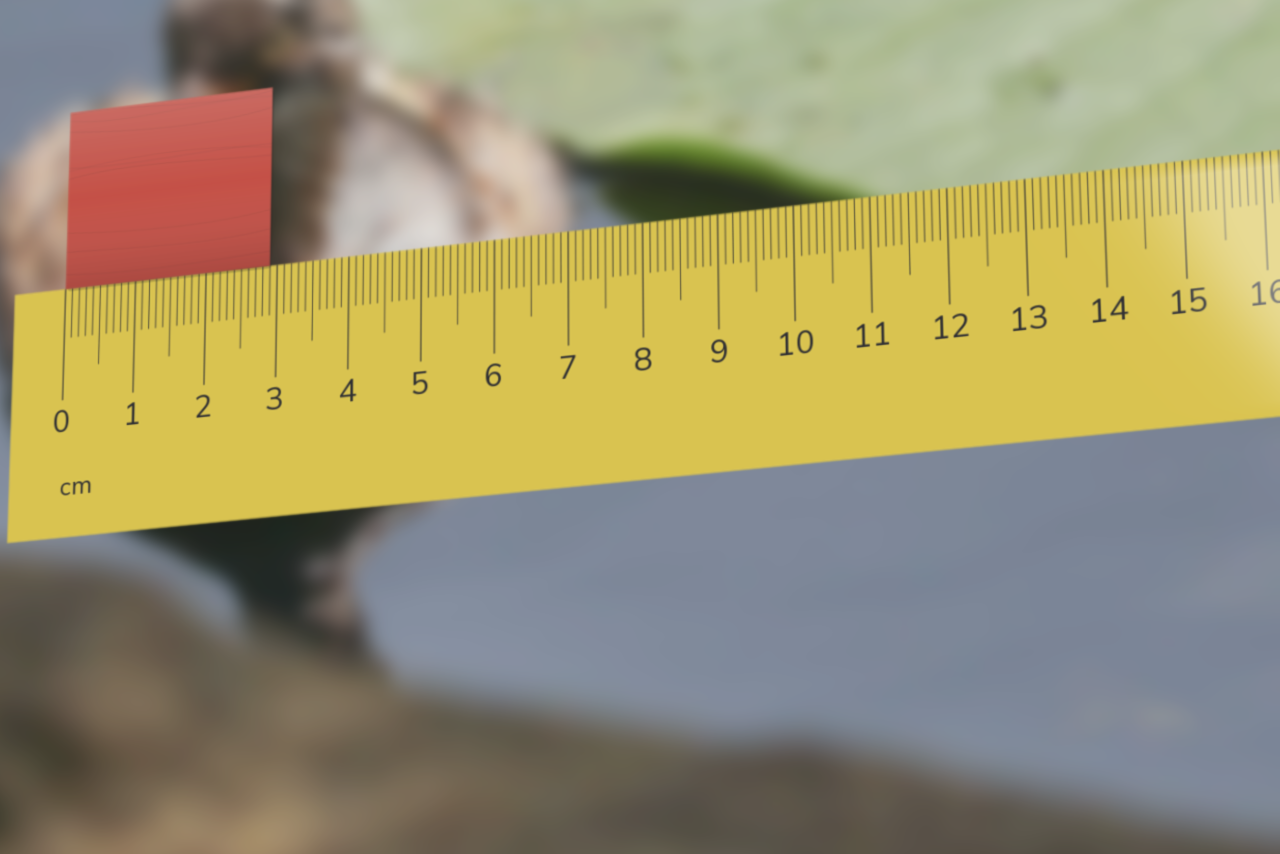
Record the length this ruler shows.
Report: 2.9 cm
